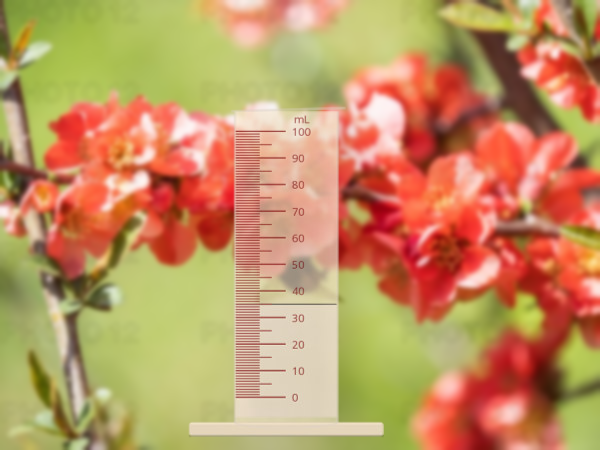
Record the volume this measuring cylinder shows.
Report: 35 mL
